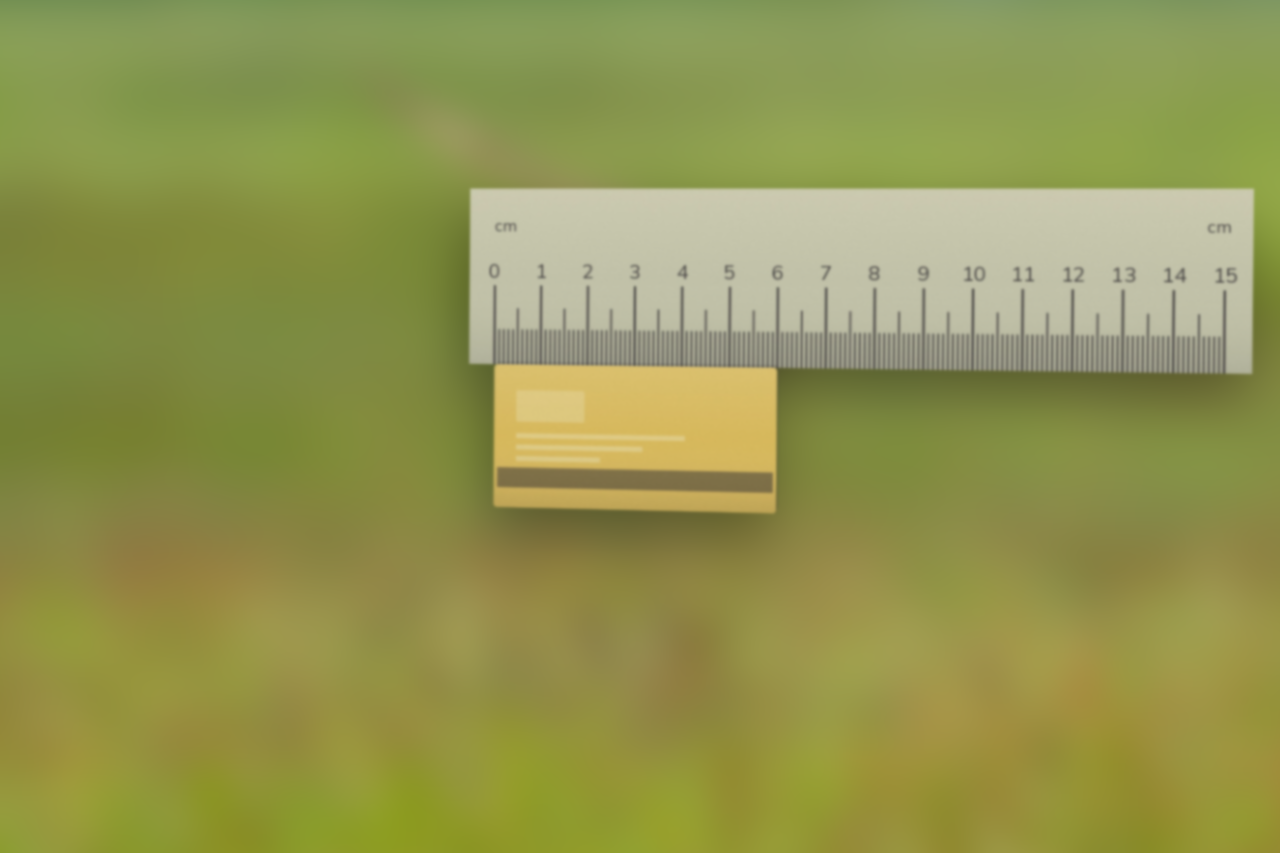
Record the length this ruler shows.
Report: 6 cm
